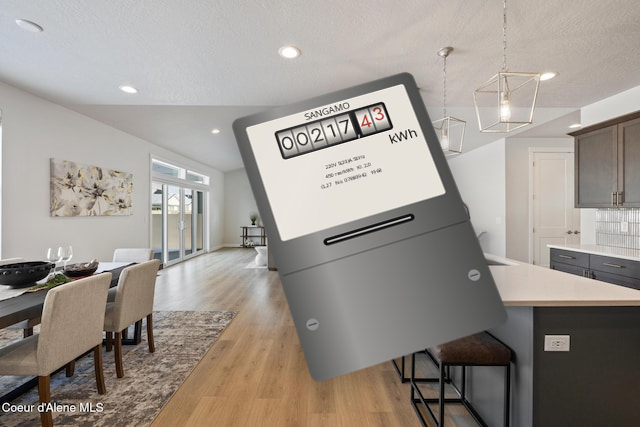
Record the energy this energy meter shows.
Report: 217.43 kWh
